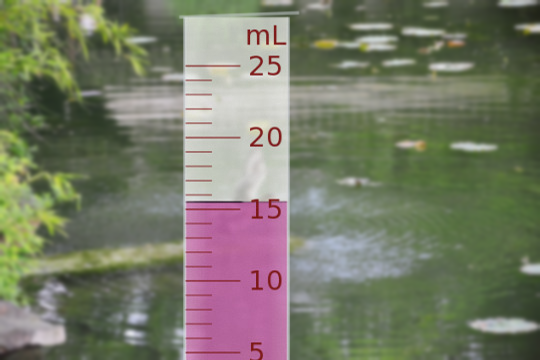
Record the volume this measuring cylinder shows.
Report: 15.5 mL
